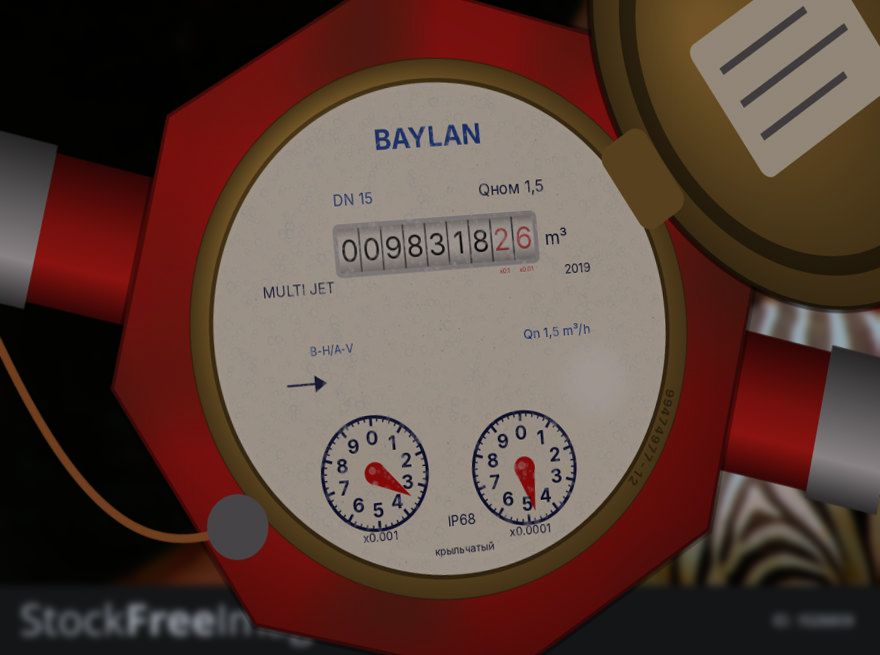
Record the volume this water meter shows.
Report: 98318.2634 m³
